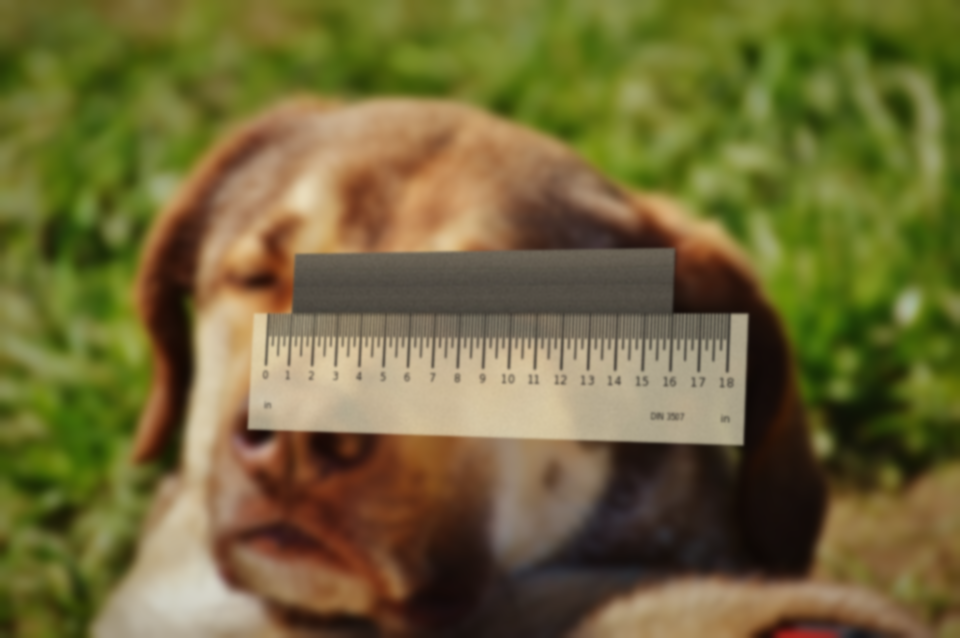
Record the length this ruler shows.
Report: 15 in
